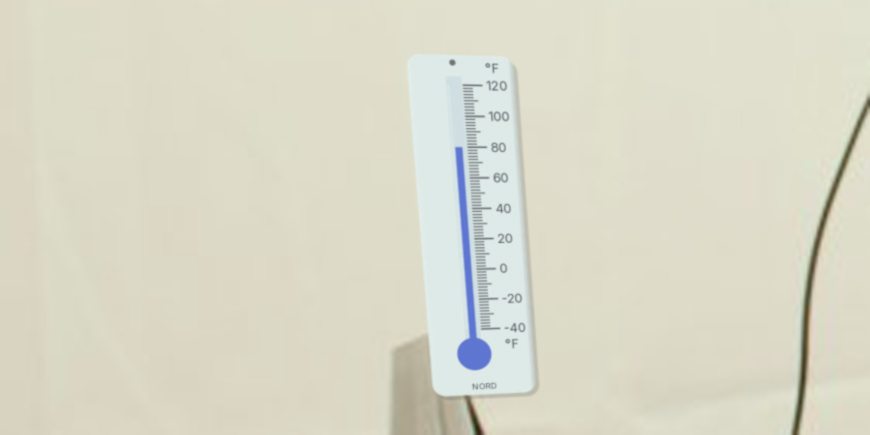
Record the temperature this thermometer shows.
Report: 80 °F
